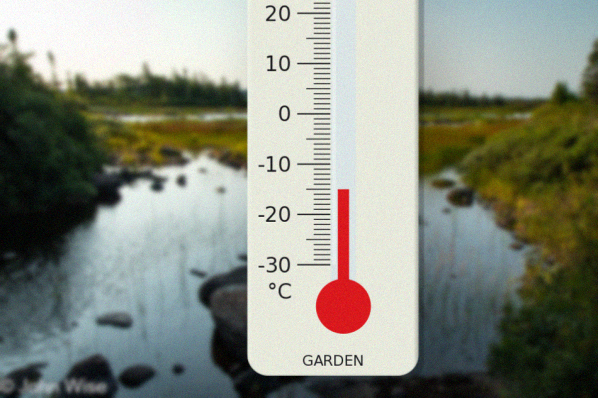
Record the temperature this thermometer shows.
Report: -15 °C
